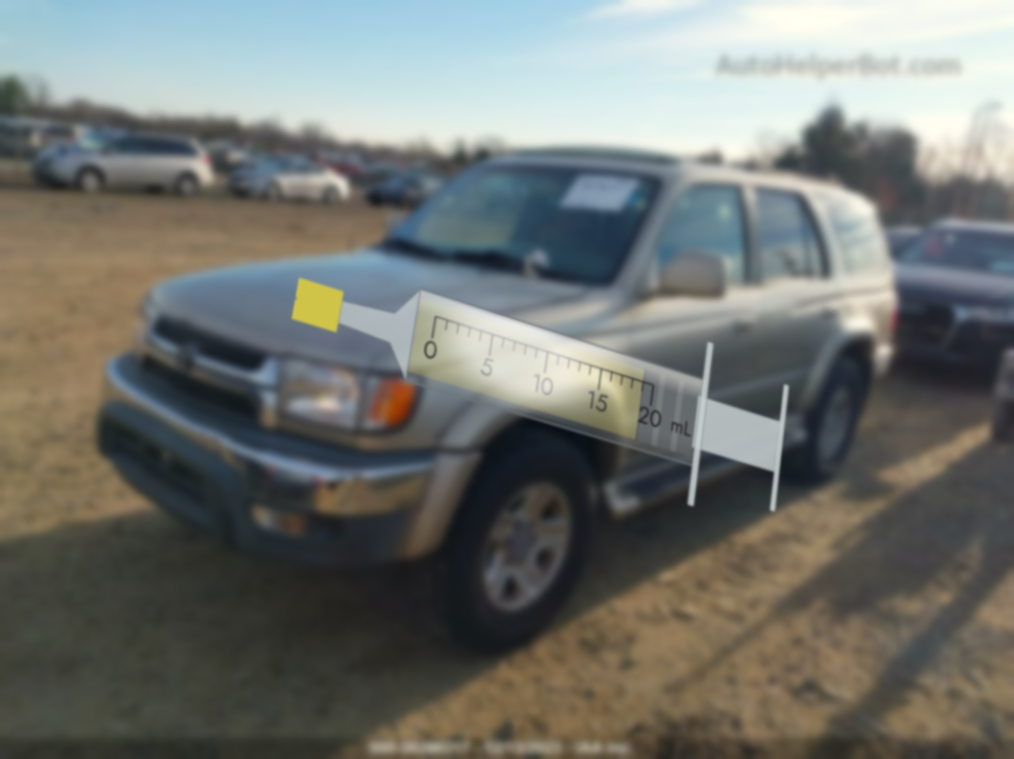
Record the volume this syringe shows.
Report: 19 mL
